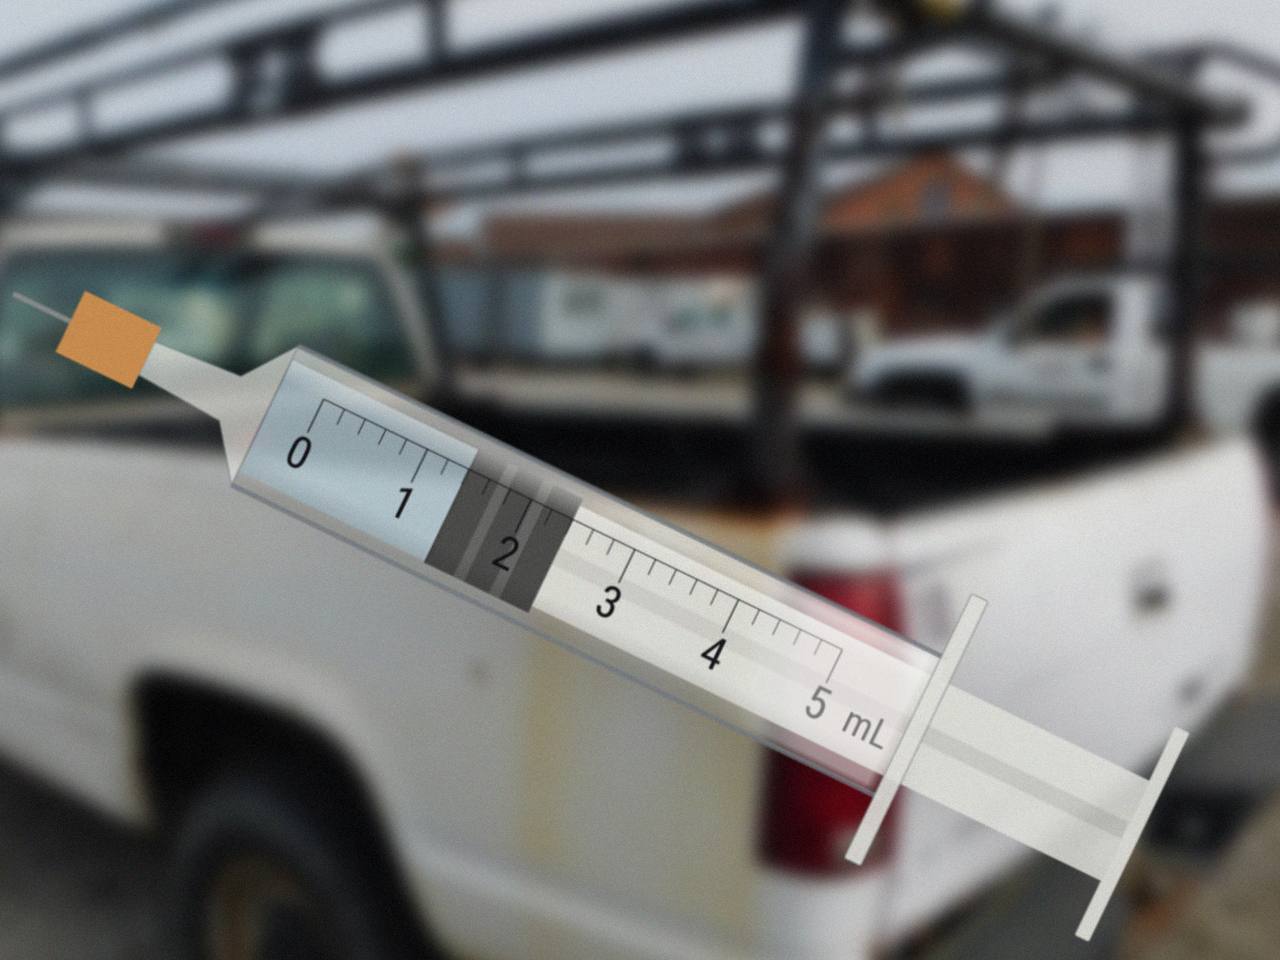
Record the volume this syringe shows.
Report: 1.4 mL
